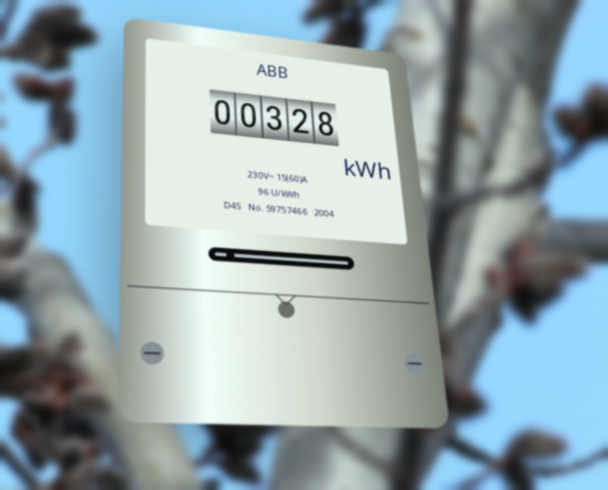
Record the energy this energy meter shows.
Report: 328 kWh
